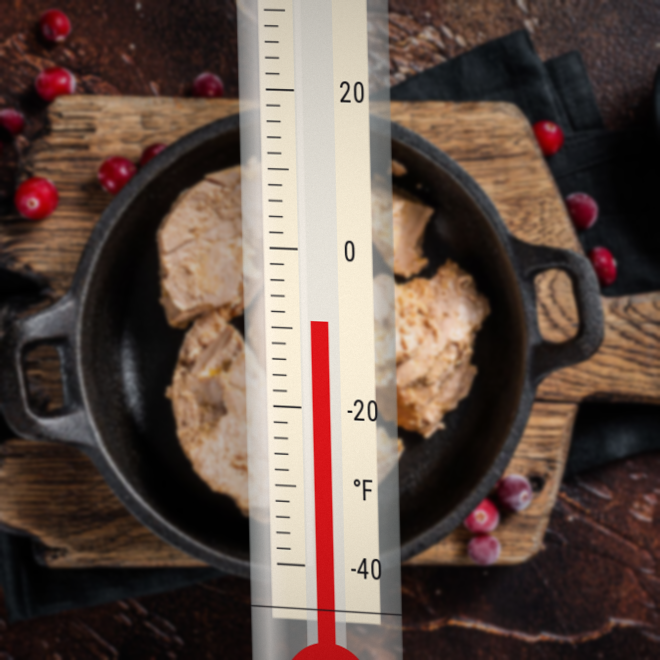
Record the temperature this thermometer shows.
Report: -9 °F
